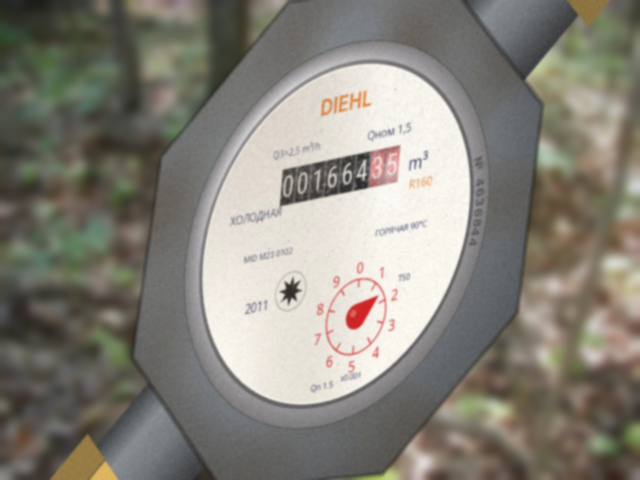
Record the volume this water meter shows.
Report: 1664.351 m³
